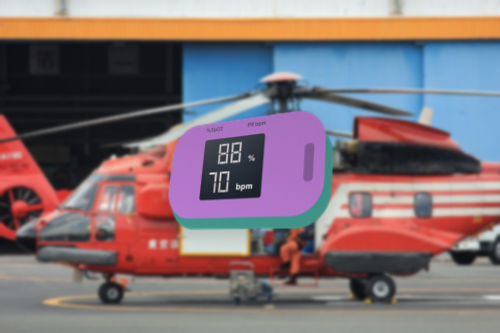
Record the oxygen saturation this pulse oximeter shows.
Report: 88 %
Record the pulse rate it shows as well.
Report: 70 bpm
